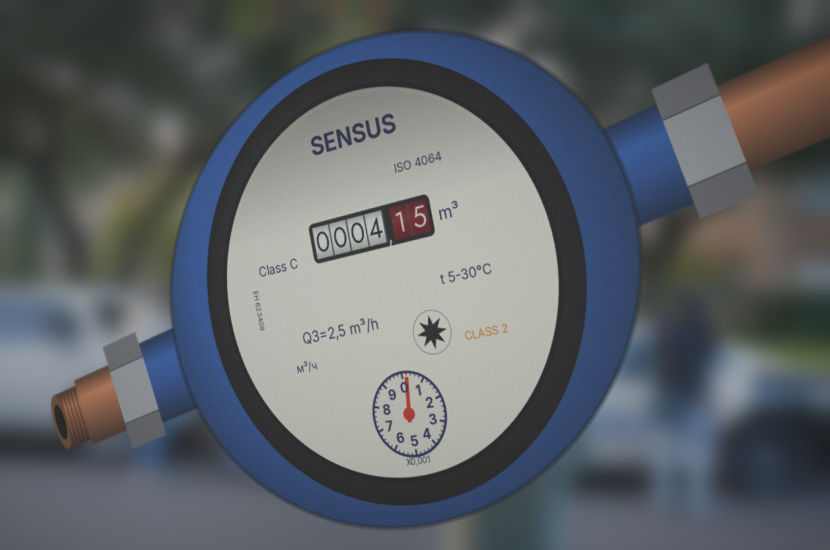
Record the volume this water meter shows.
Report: 4.150 m³
